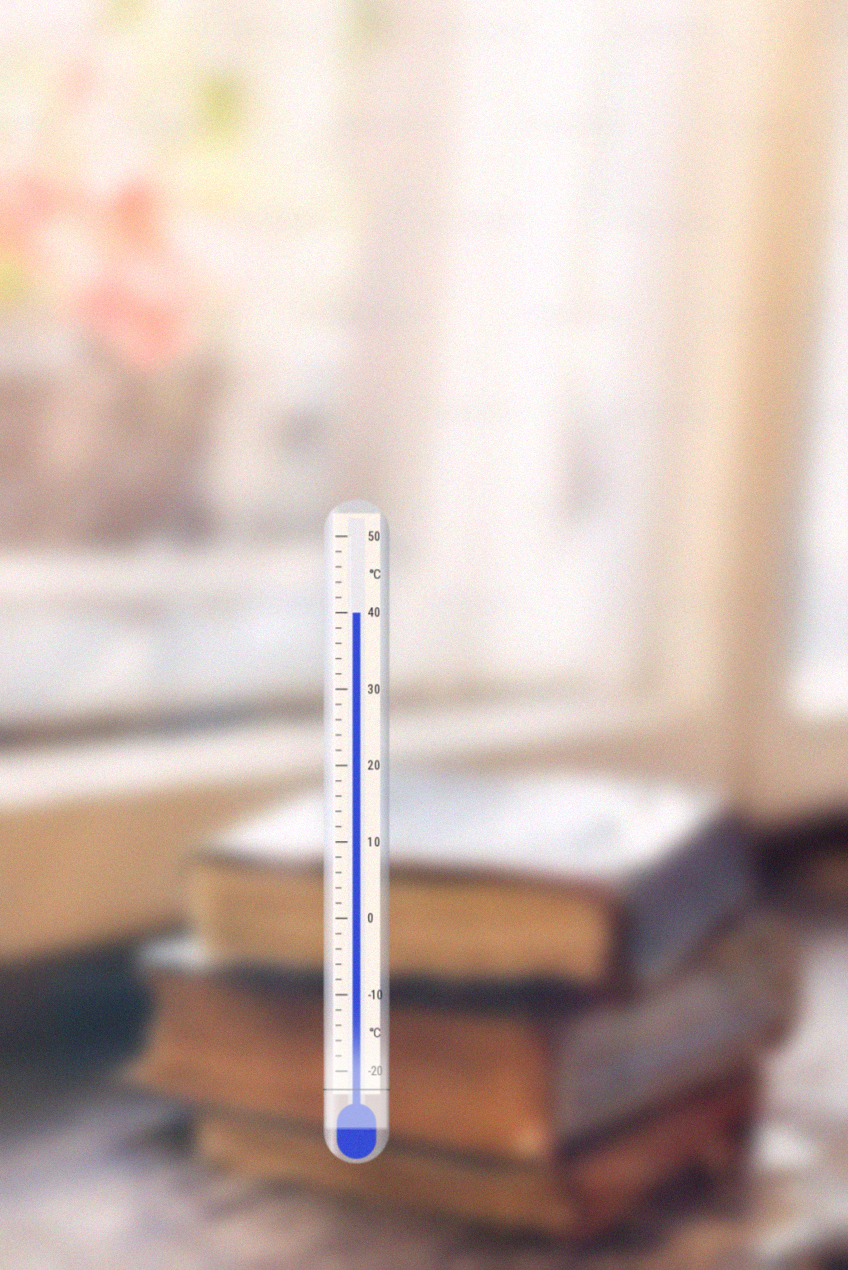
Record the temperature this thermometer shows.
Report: 40 °C
